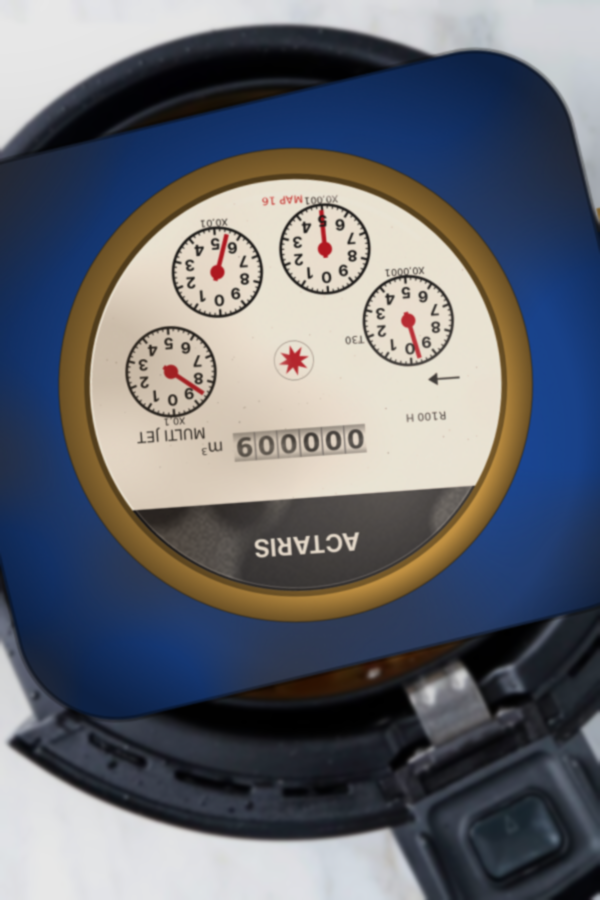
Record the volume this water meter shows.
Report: 9.8549 m³
